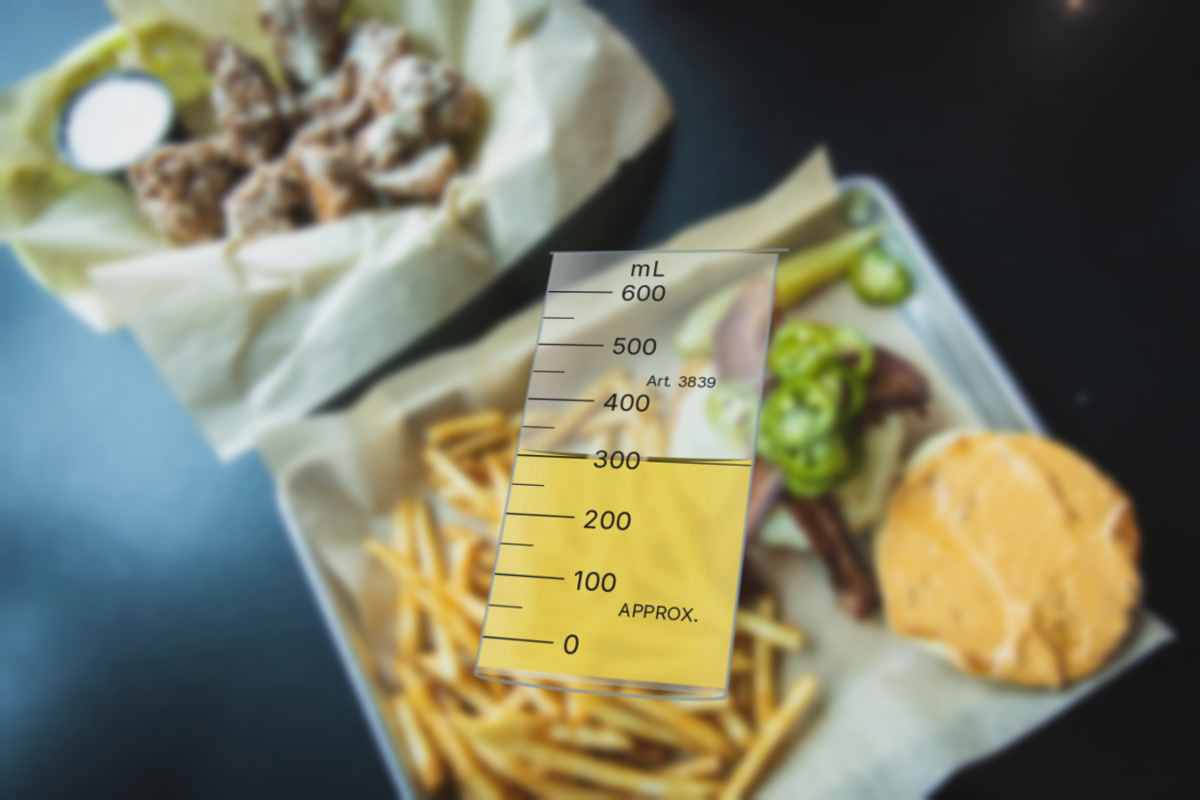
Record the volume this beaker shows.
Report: 300 mL
